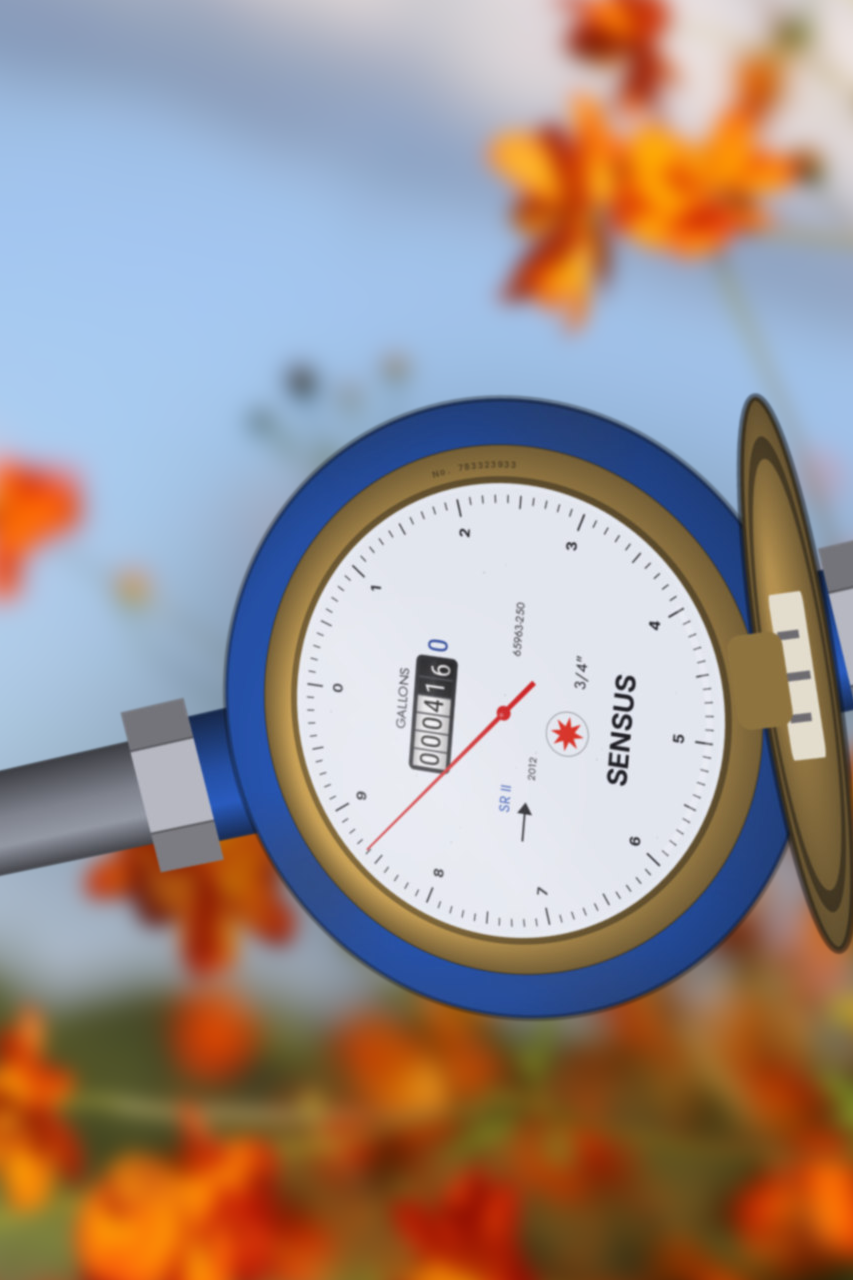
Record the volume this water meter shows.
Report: 4158.6 gal
